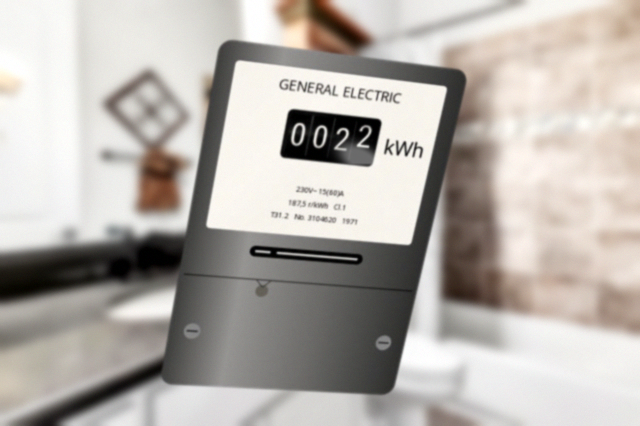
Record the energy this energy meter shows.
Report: 22 kWh
